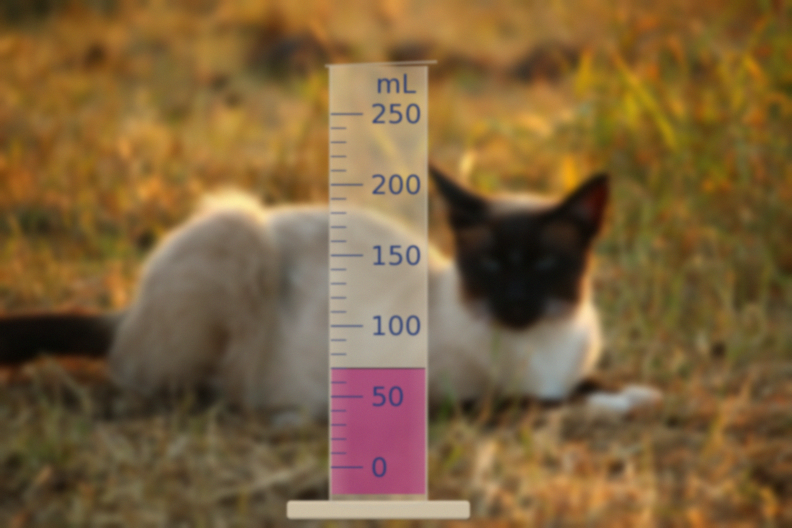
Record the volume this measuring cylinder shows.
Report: 70 mL
